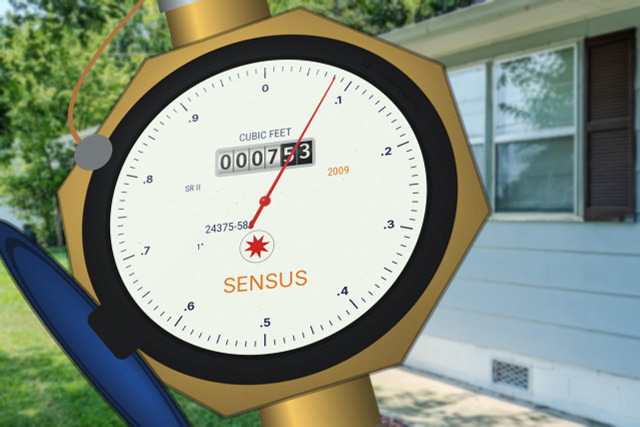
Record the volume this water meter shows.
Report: 753.08 ft³
